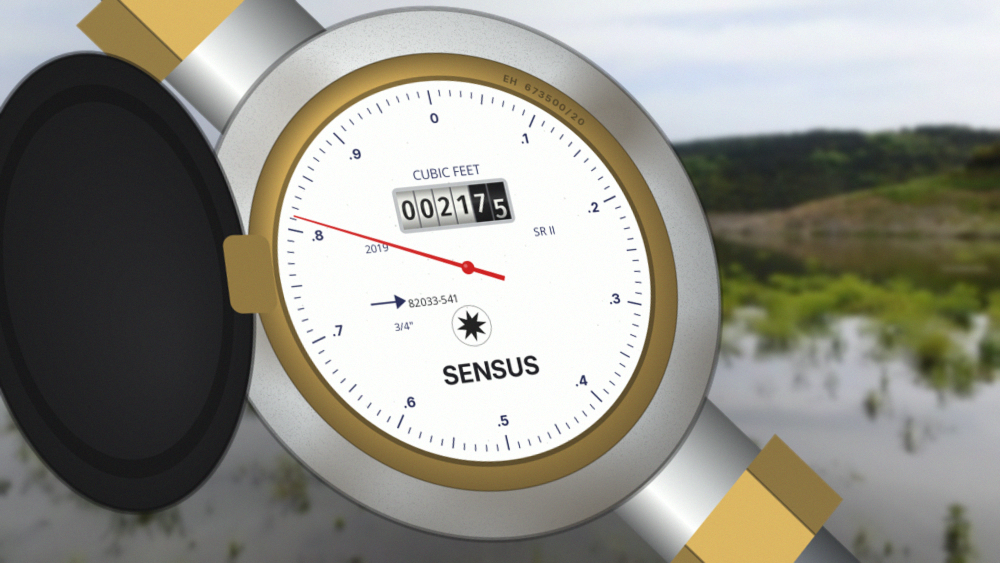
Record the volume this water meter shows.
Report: 2174.81 ft³
